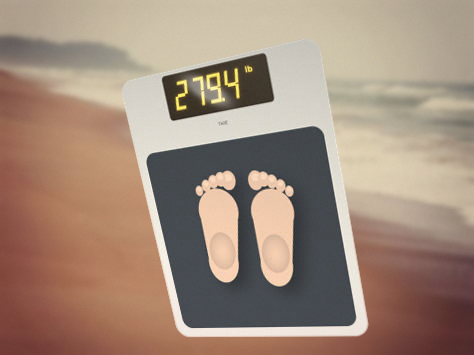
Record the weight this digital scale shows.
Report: 279.4 lb
